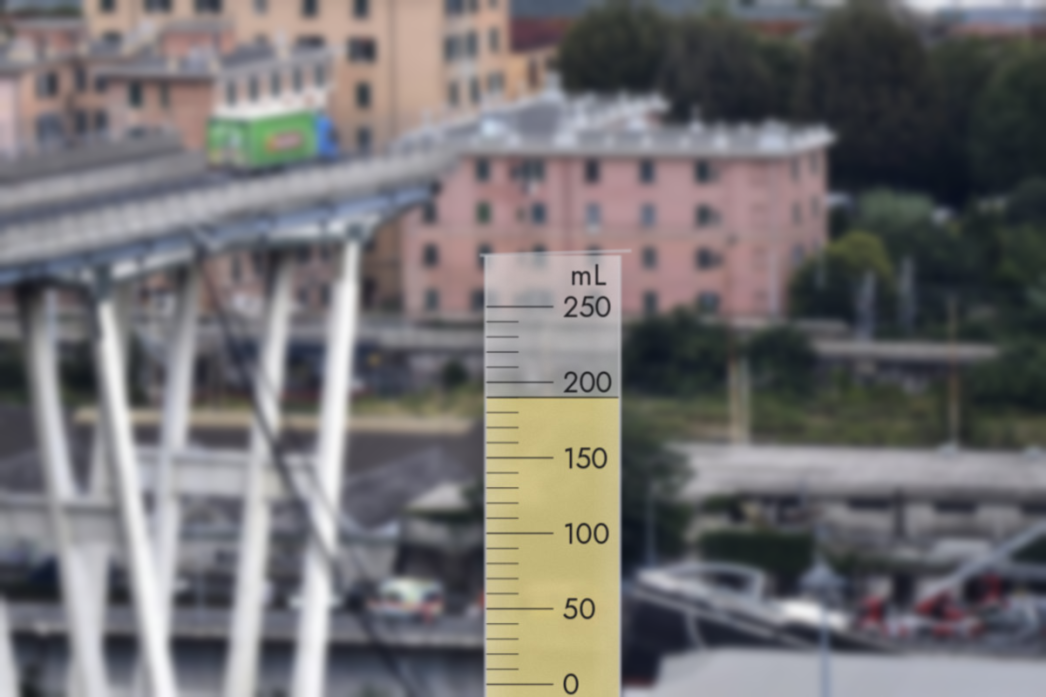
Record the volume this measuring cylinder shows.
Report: 190 mL
